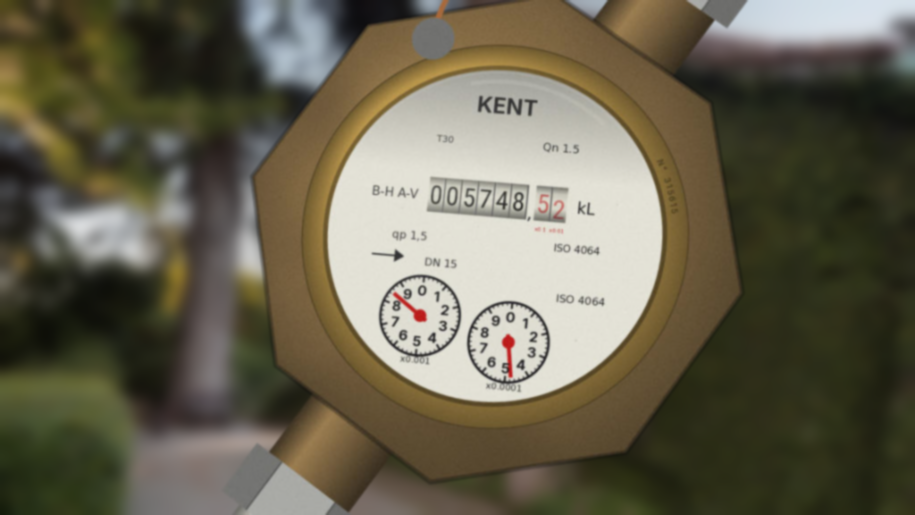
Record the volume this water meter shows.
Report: 5748.5184 kL
